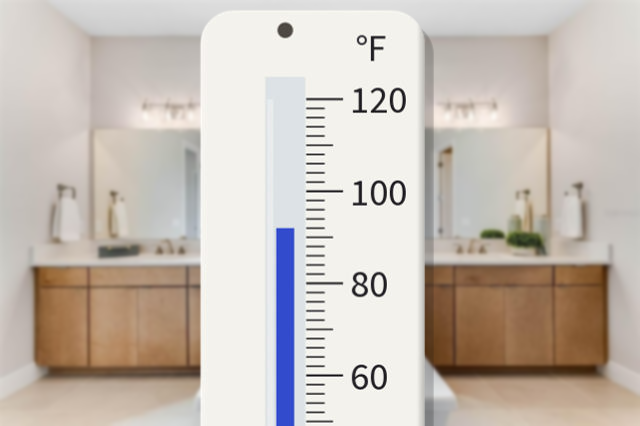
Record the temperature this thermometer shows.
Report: 92 °F
